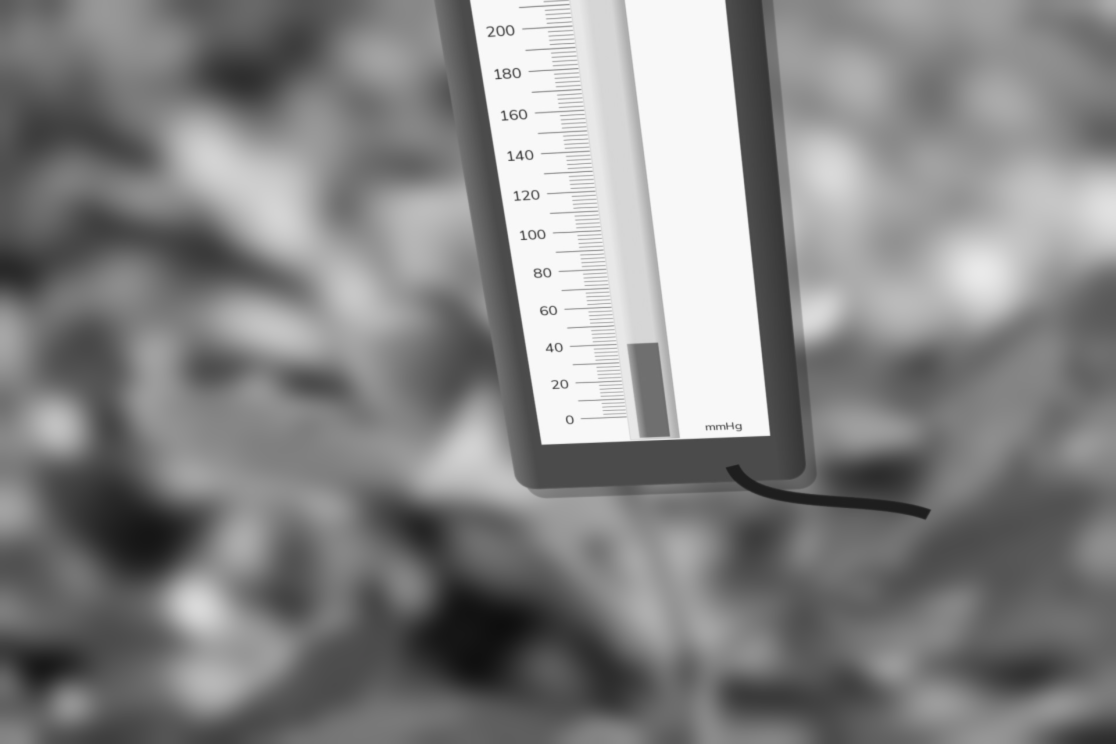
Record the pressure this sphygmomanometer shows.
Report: 40 mmHg
